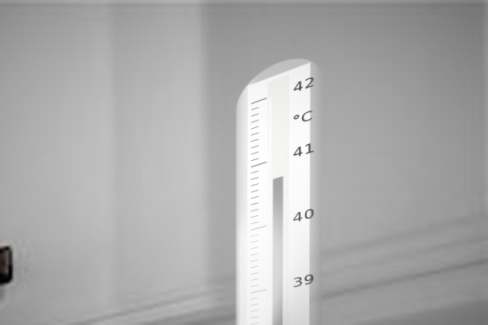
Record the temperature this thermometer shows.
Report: 40.7 °C
